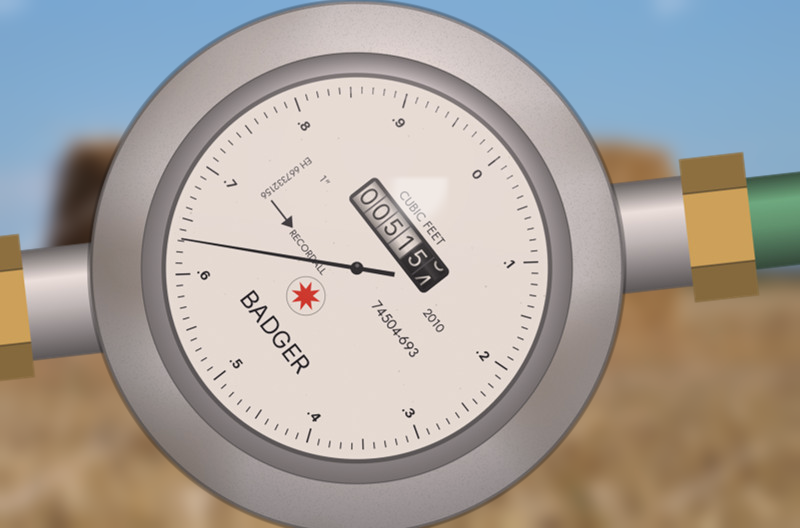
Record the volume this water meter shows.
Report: 5153.63 ft³
